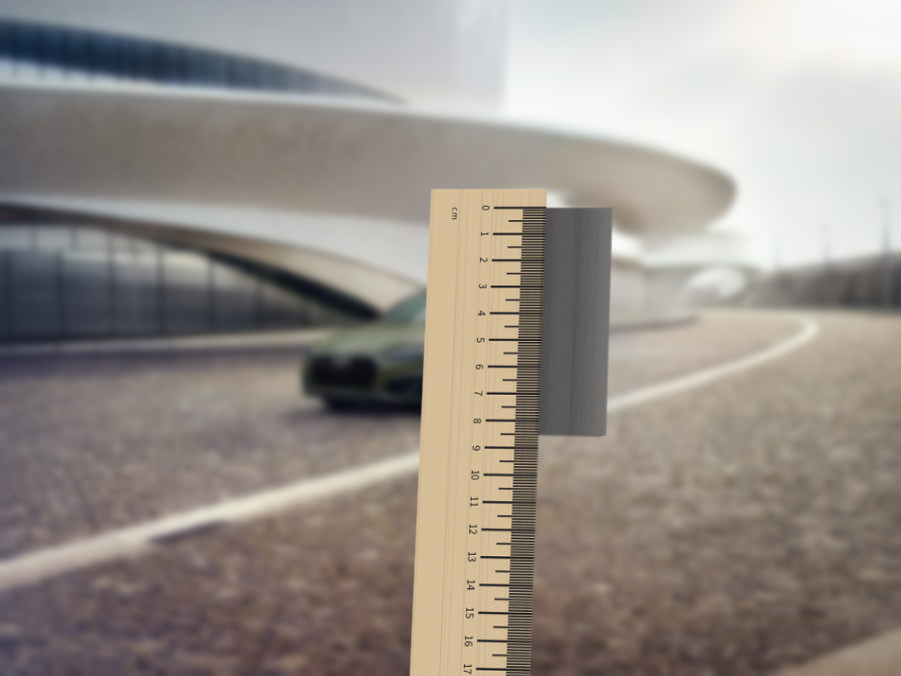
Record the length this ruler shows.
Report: 8.5 cm
